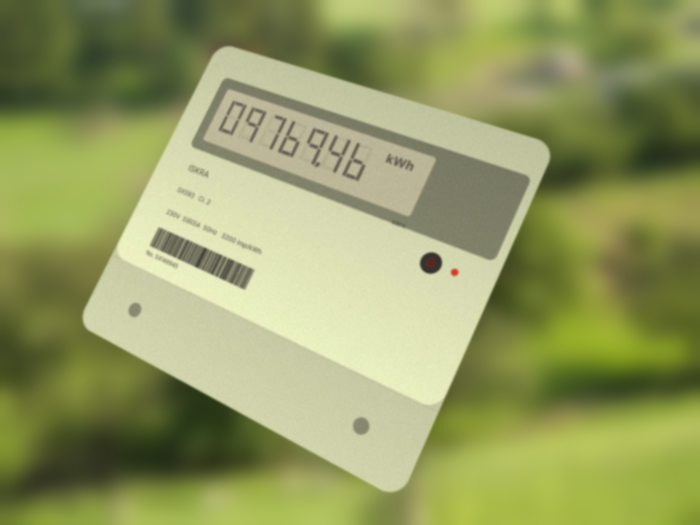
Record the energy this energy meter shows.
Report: 9769.46 kWh
